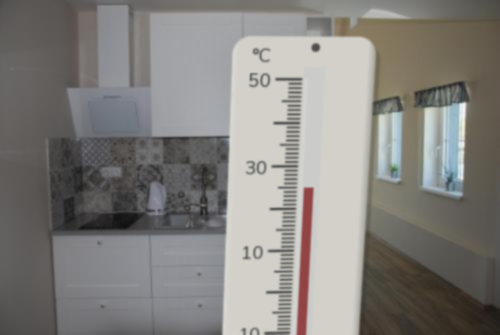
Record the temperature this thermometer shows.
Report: 25 °C
